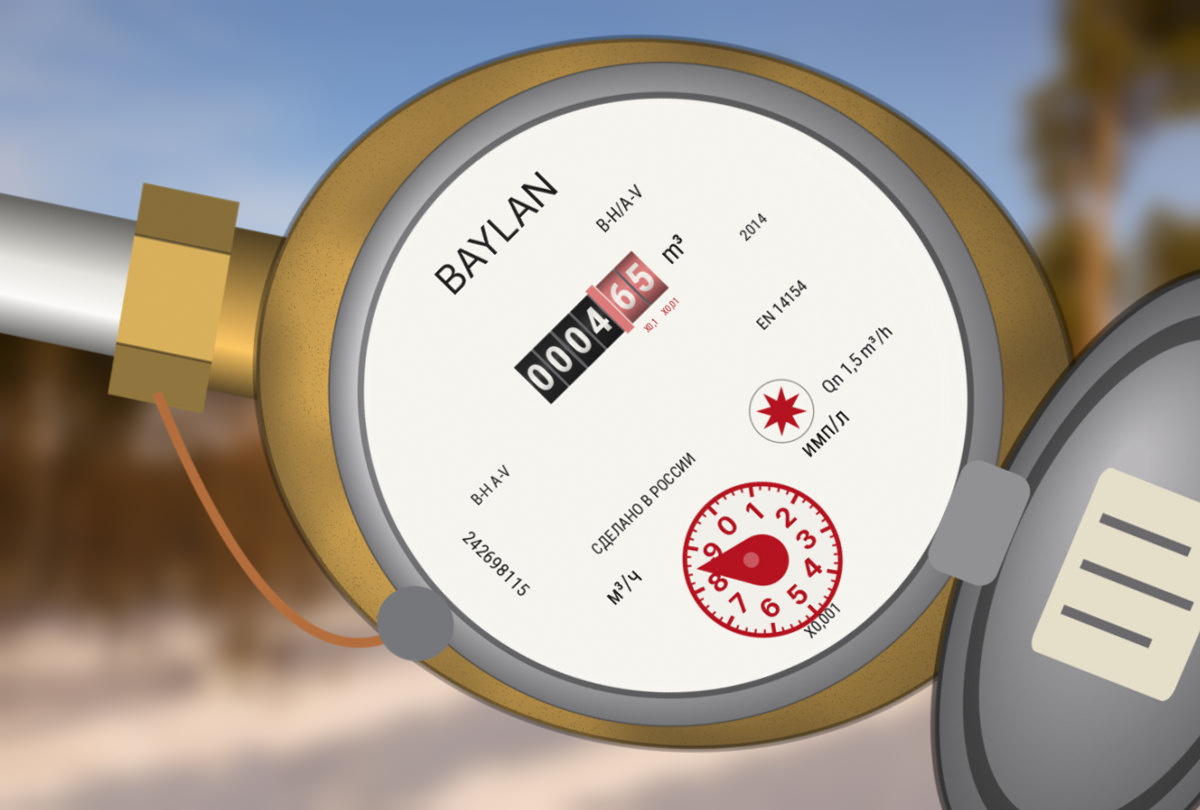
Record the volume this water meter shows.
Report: 4.658 m³
